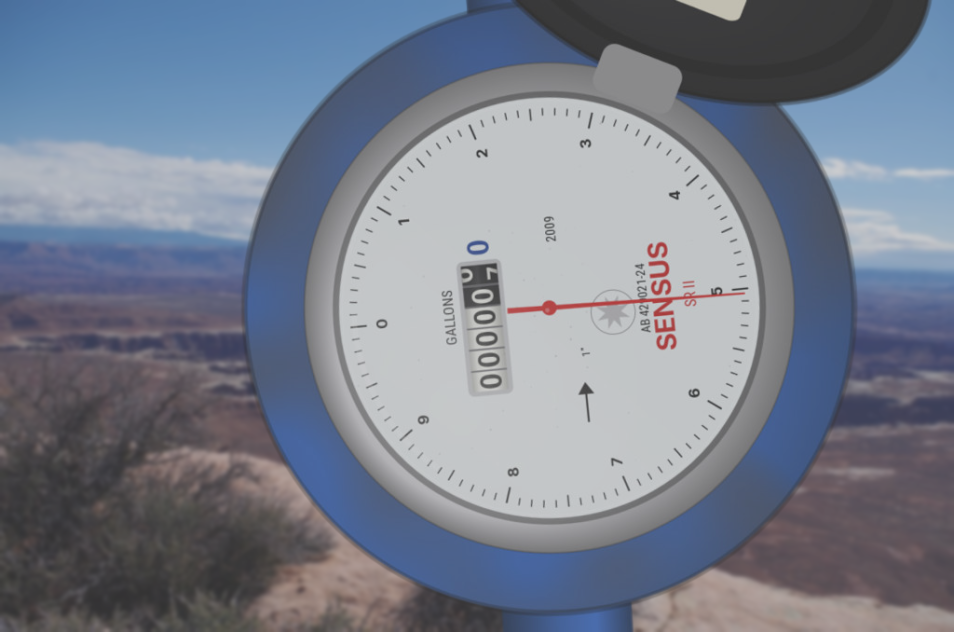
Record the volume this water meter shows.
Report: 65.0 gal
